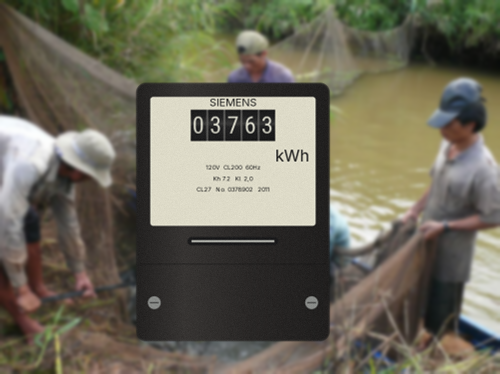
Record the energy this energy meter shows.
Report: 3763 kWh
